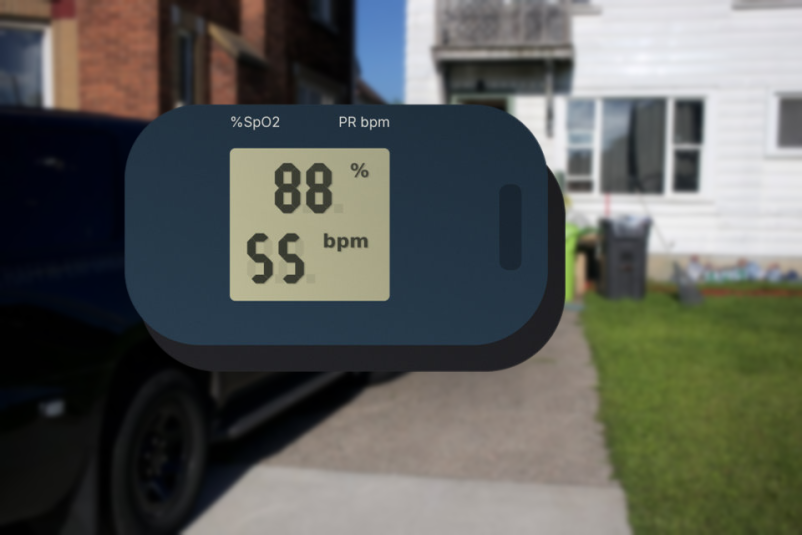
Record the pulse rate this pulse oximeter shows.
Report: 55 bpm
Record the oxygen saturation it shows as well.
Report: 88 %
